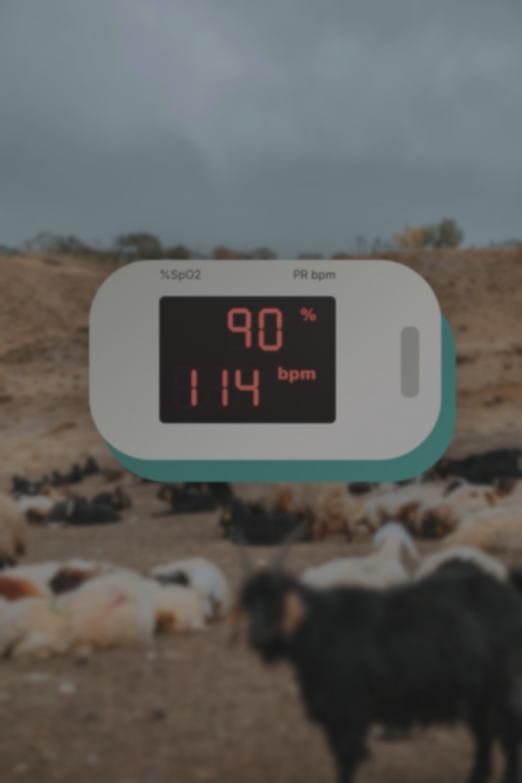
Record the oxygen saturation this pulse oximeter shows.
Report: 90 %
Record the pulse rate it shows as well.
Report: 114 bpm
